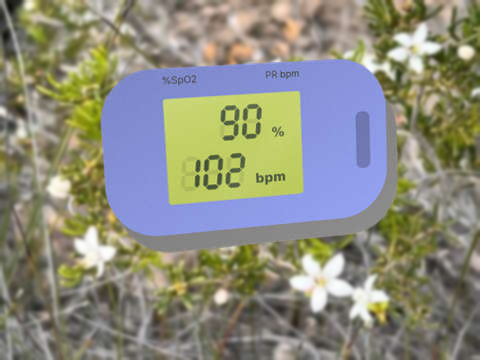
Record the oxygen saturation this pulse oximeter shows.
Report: 90 %
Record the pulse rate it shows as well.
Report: 102 bpm
